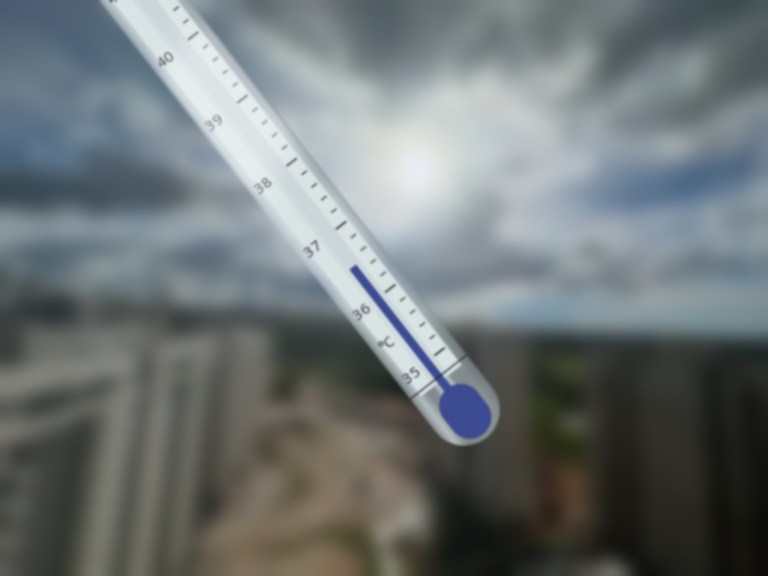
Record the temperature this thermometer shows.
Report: 36.5 °C
